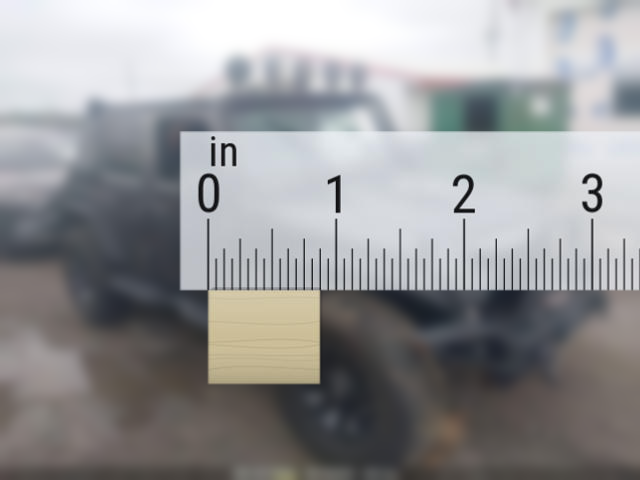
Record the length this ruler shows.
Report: 0.875 in
